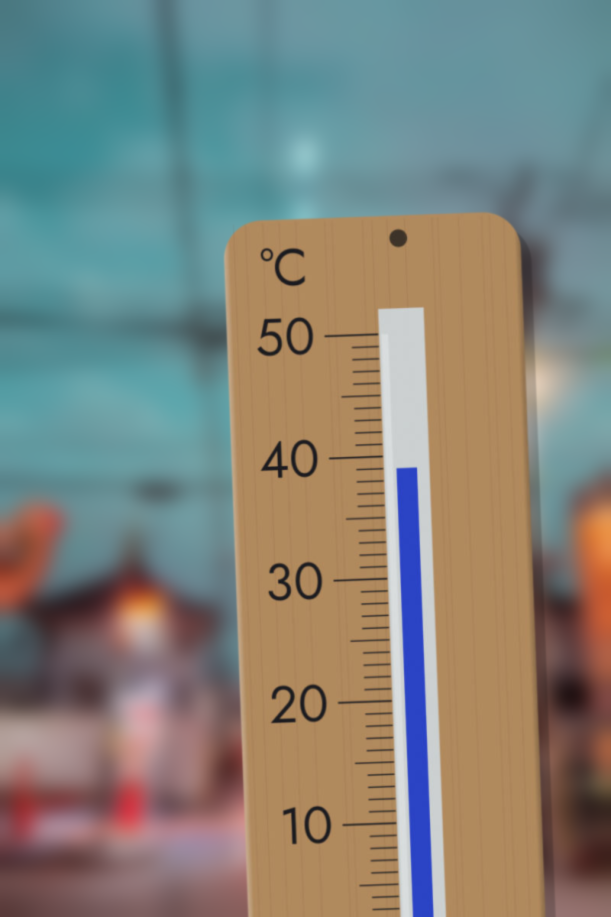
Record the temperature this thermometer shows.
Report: 39 °C
